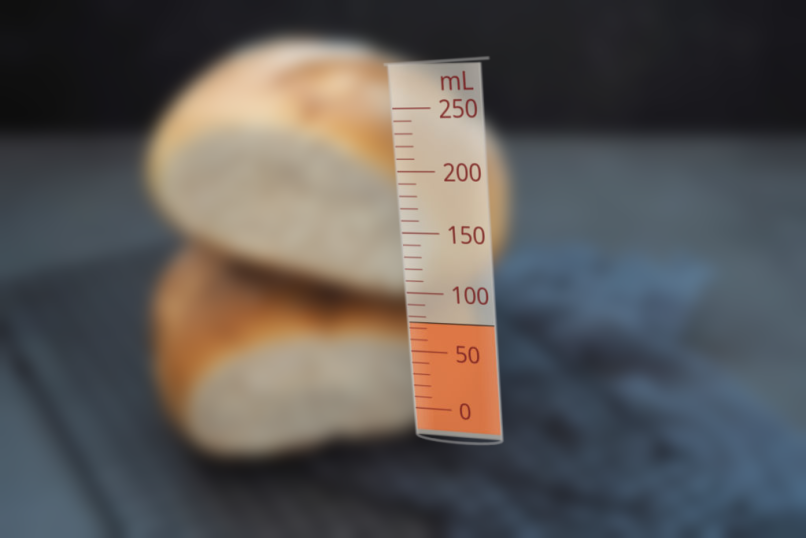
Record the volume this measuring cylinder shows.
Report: 75 mL
